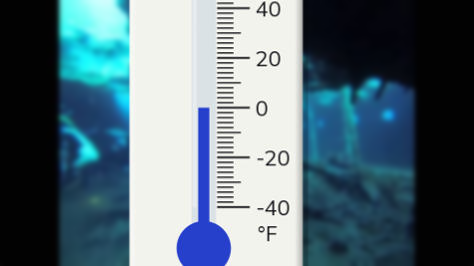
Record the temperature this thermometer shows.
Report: 0 °F
